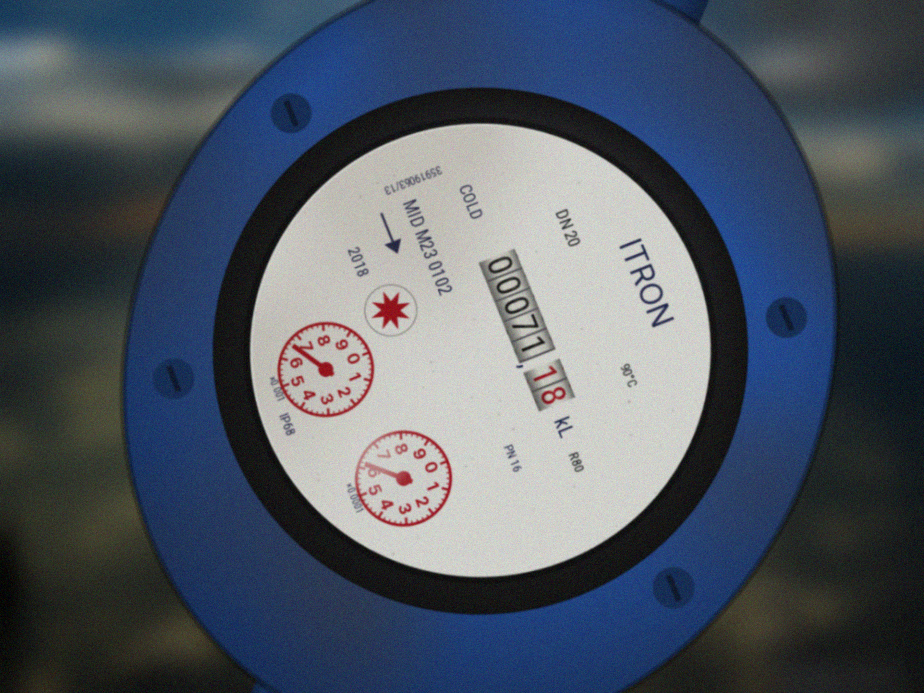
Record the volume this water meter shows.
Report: 71.1866 kL
